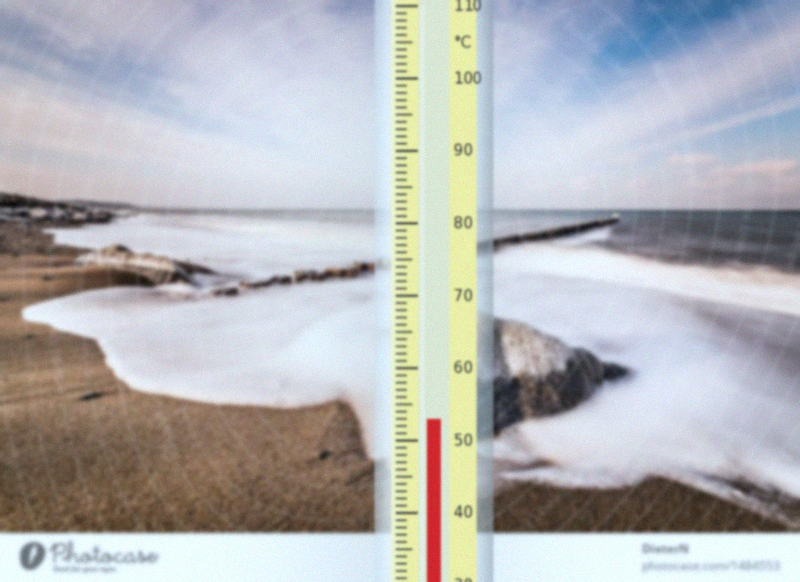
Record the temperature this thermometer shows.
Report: 53 °C
